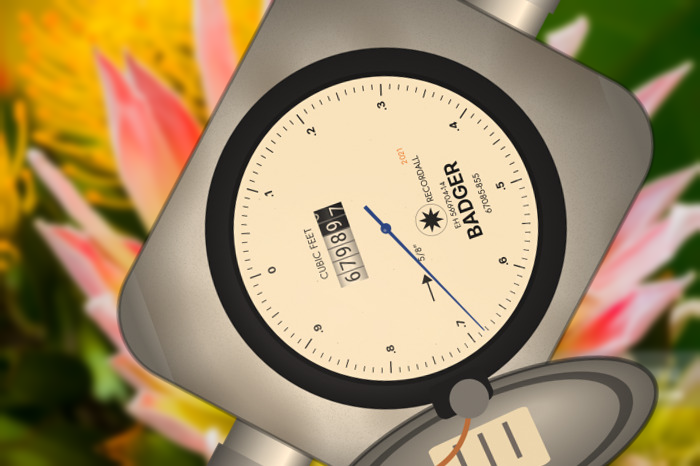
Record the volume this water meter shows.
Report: 679896.68 ft³
